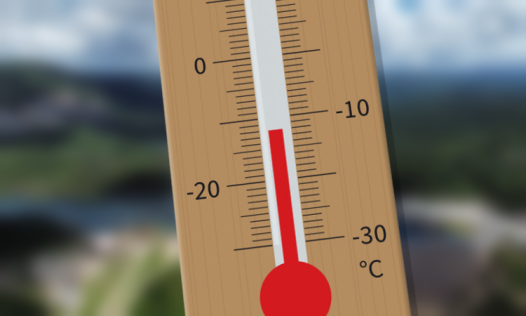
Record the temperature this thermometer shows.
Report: -12 °C
